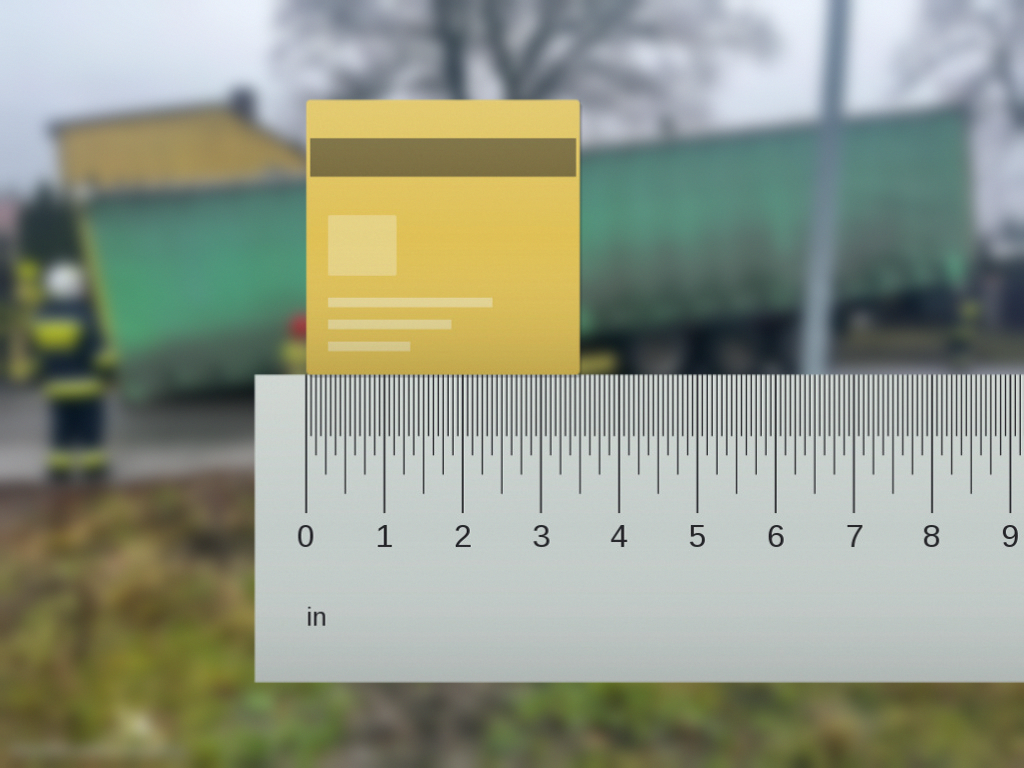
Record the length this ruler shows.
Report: 3.5 in
